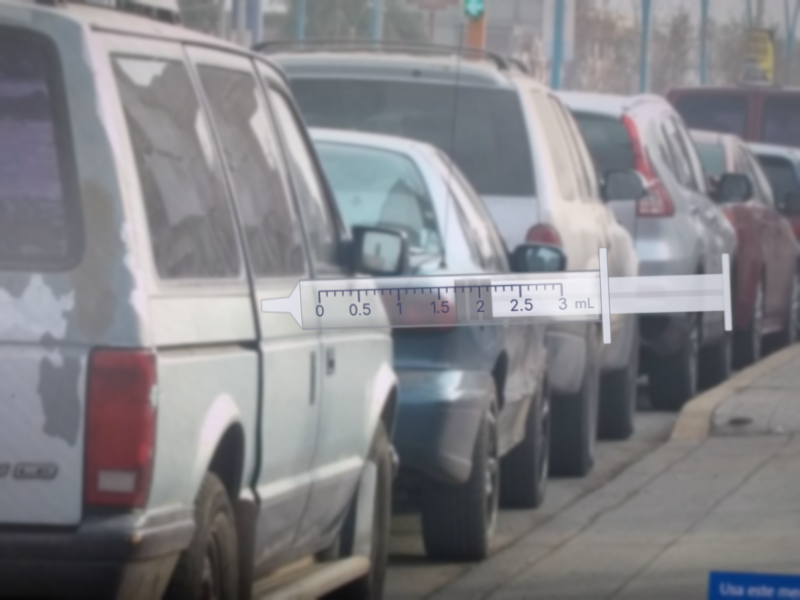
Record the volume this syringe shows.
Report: 1.7 mL
